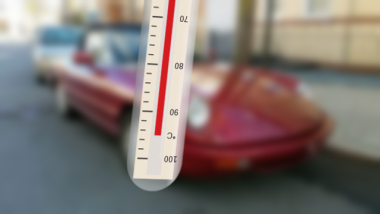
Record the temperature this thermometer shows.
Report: 95 °C
